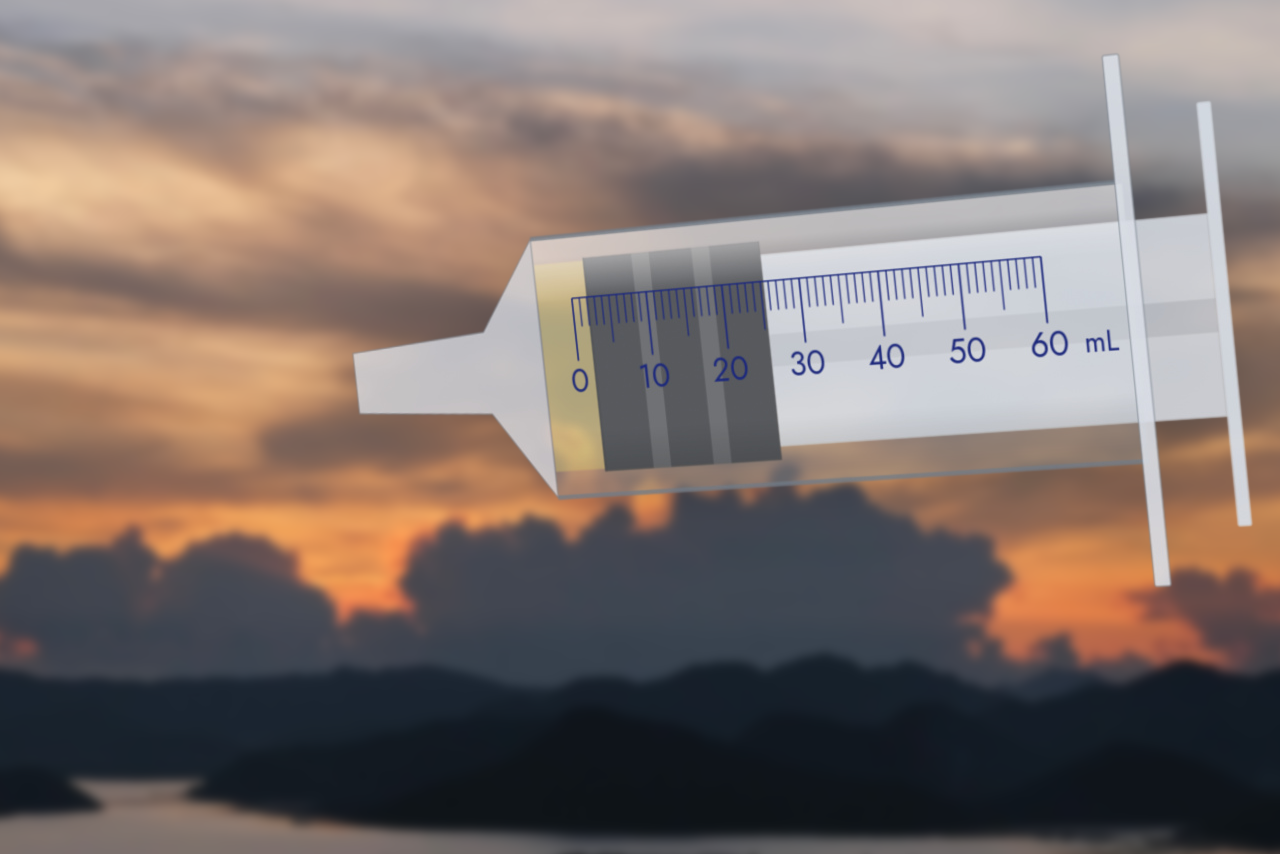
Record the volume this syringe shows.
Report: 2 mL
